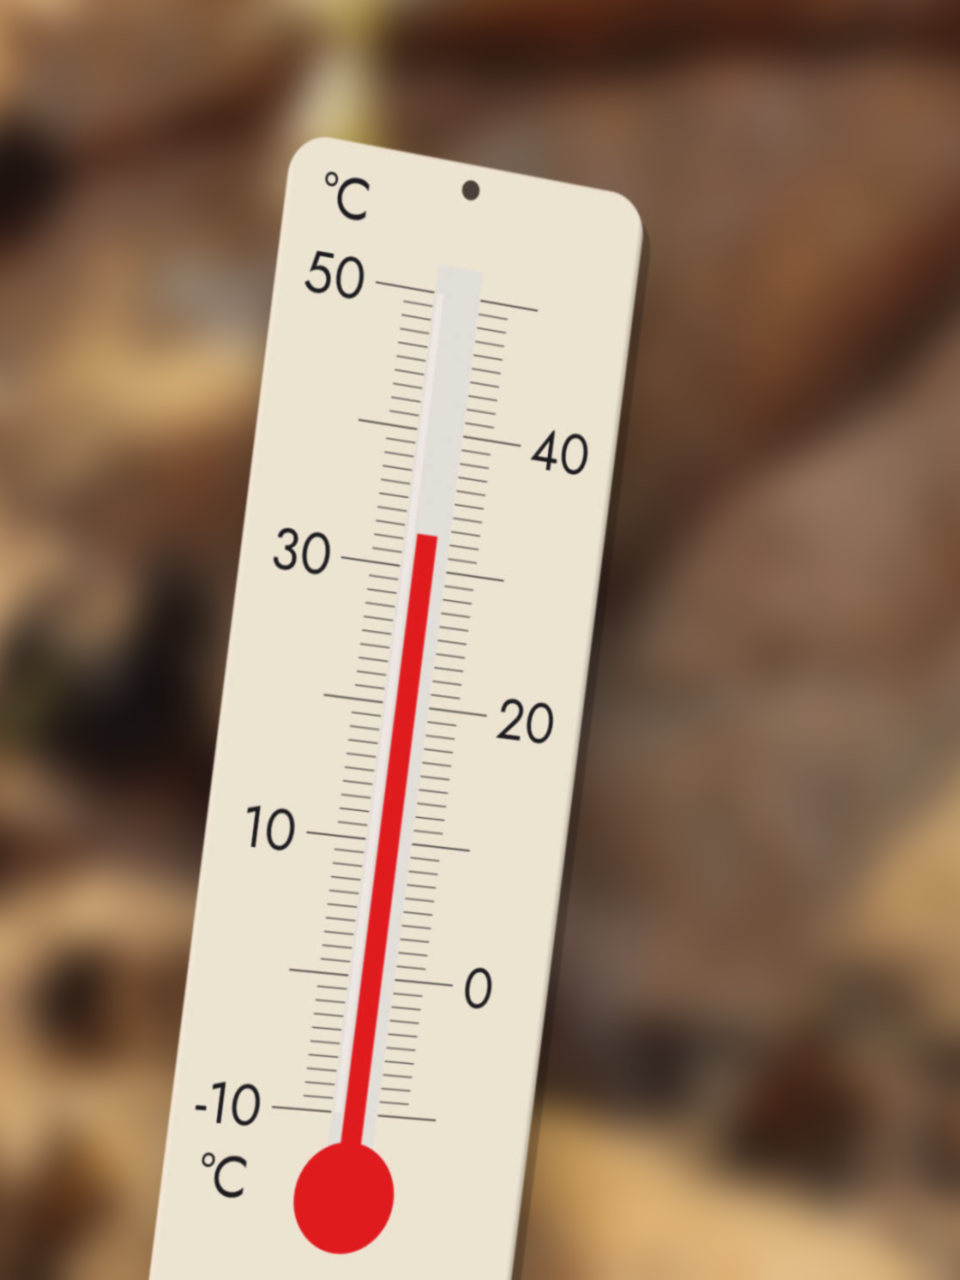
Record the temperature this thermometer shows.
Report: 32.5 °C
